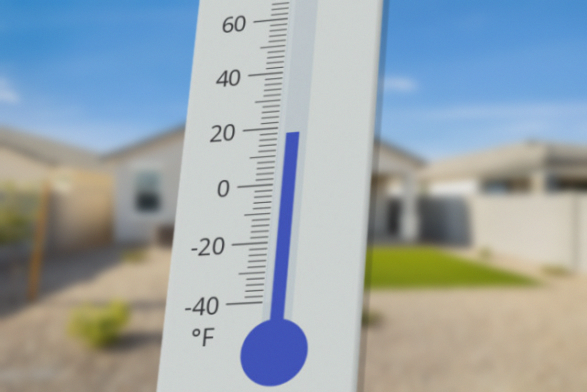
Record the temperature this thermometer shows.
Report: 18 °F
